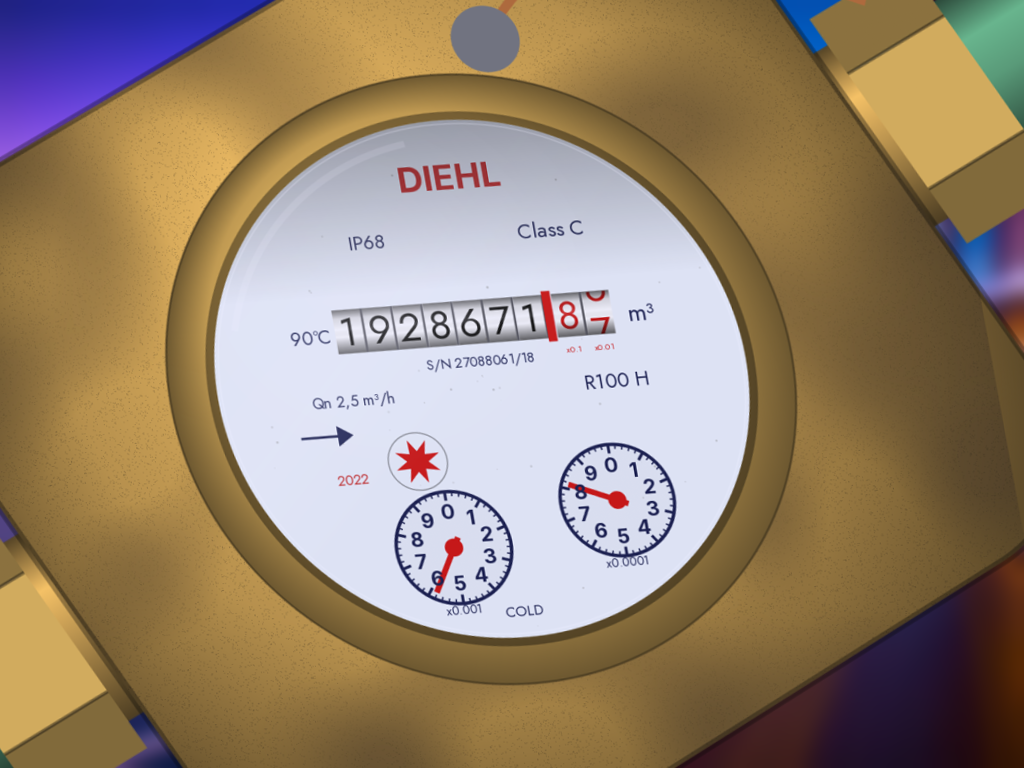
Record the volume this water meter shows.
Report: 1928671.8658 m³
